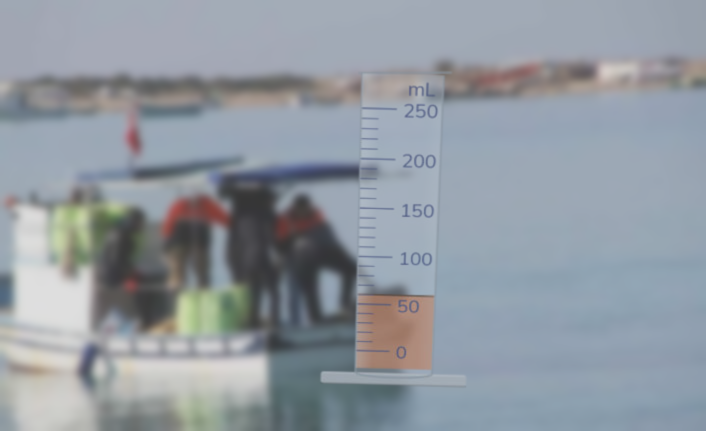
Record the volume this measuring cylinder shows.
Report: 60 mL
